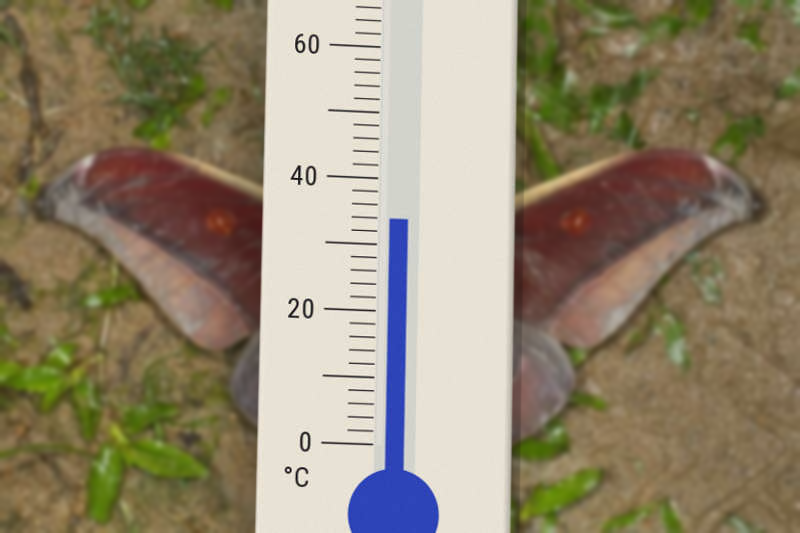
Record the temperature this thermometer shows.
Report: 34 °C
